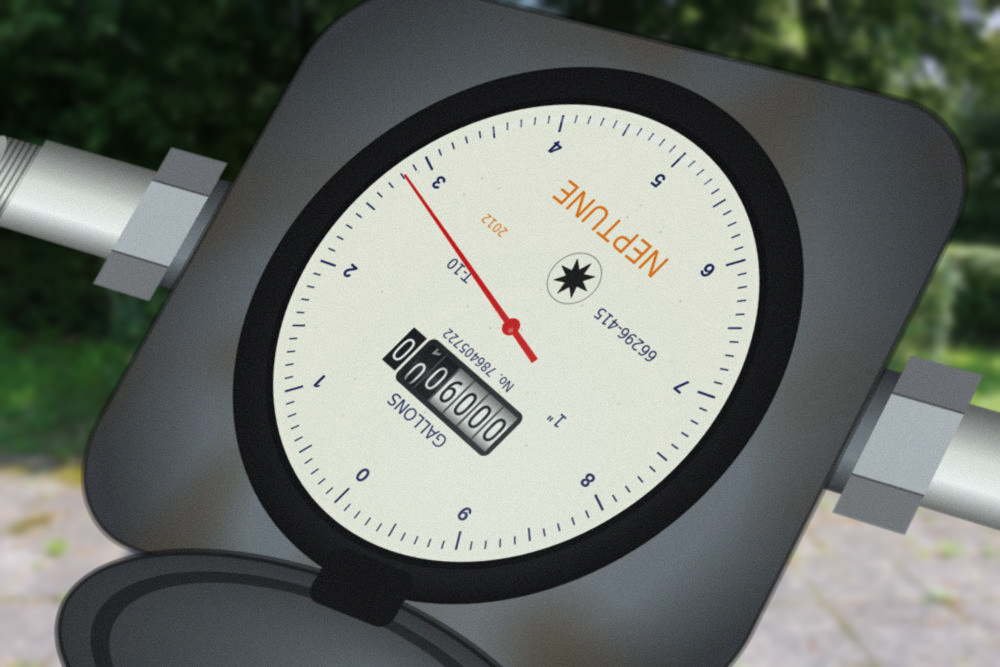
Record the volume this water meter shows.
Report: 9002.8 gal
